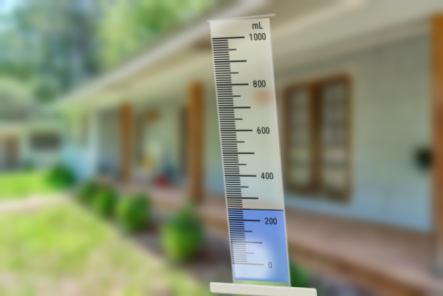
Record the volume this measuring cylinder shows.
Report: 250 mL
